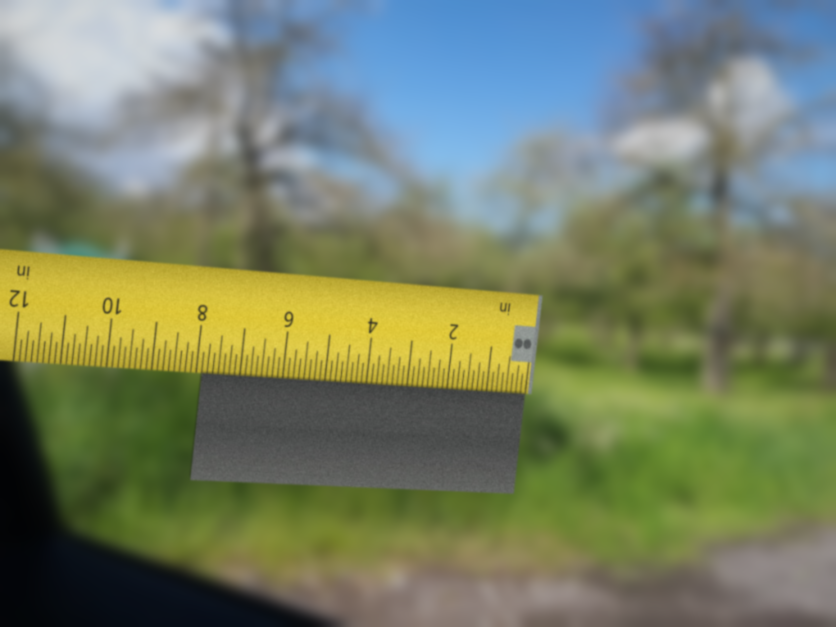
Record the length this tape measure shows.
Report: 7.875 in
